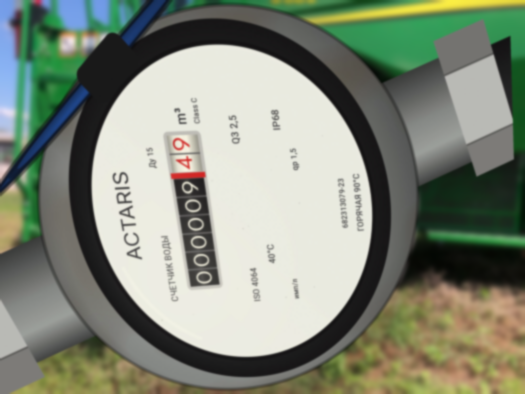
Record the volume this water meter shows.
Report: 9.49 m³
